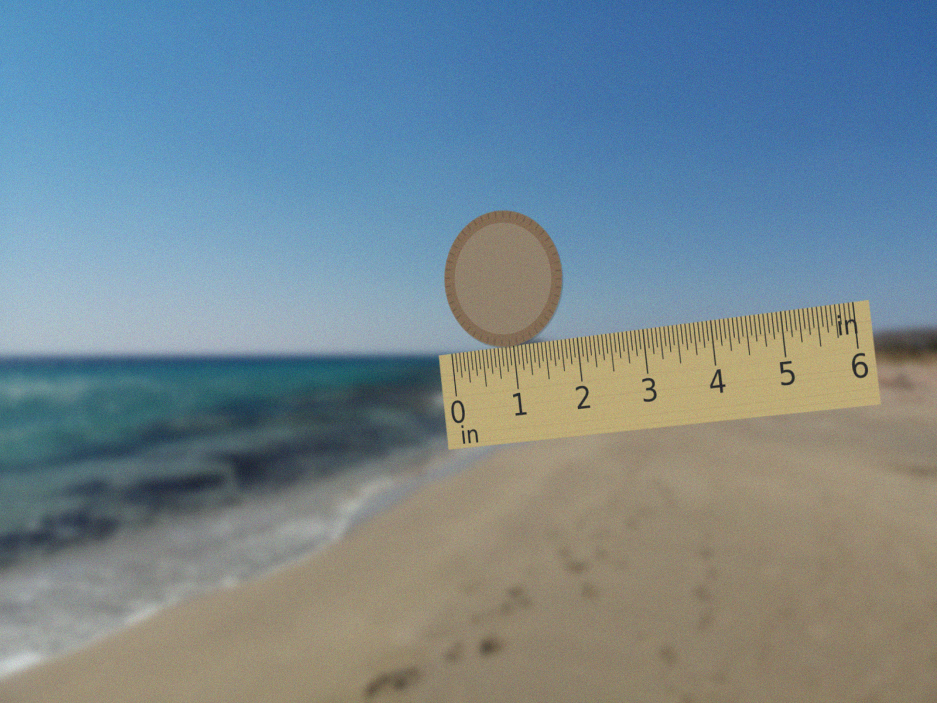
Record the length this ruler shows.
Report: 1.875 in
